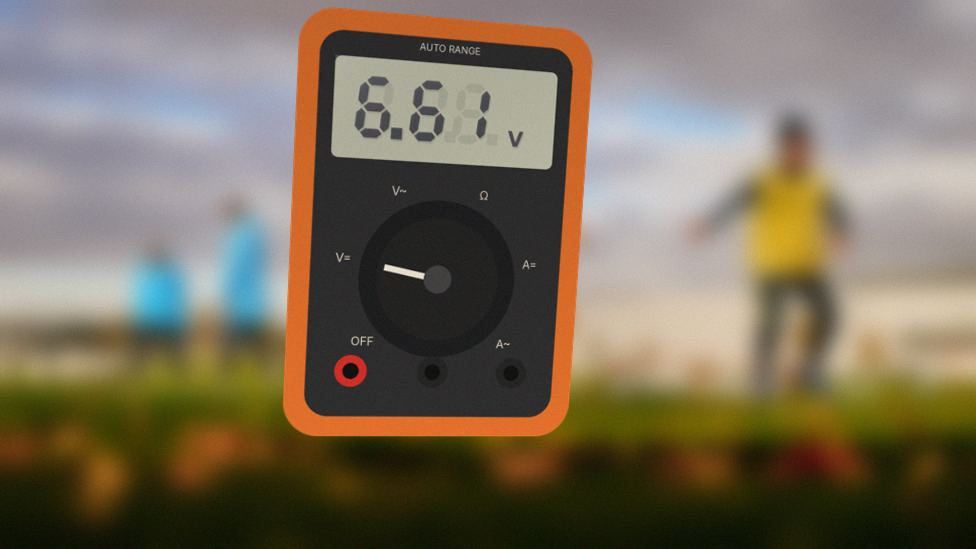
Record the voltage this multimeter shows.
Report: 6.61 V
